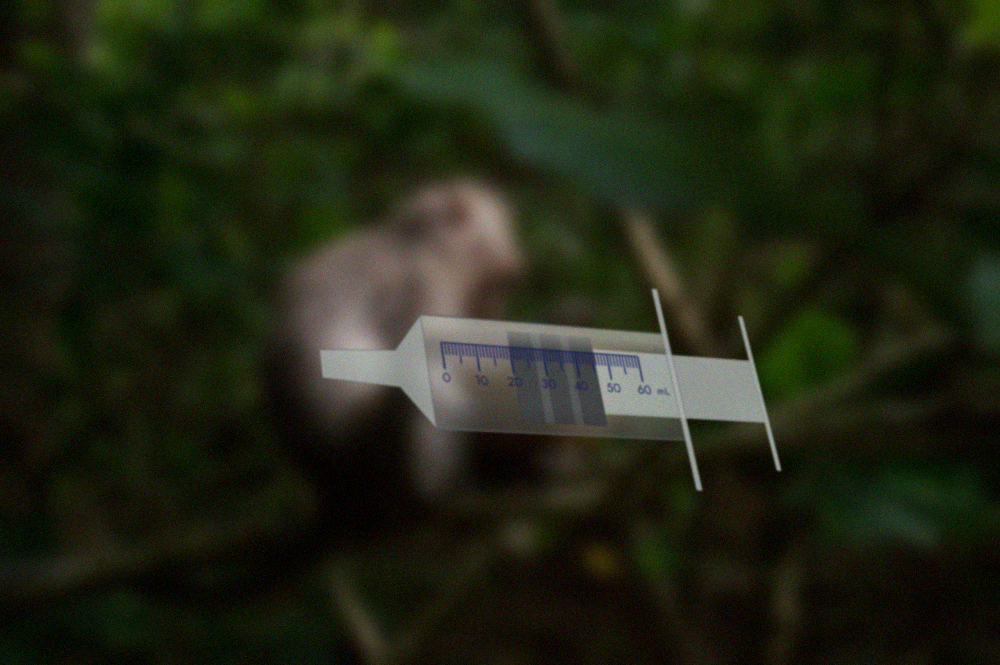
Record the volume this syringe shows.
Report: 20 mL
